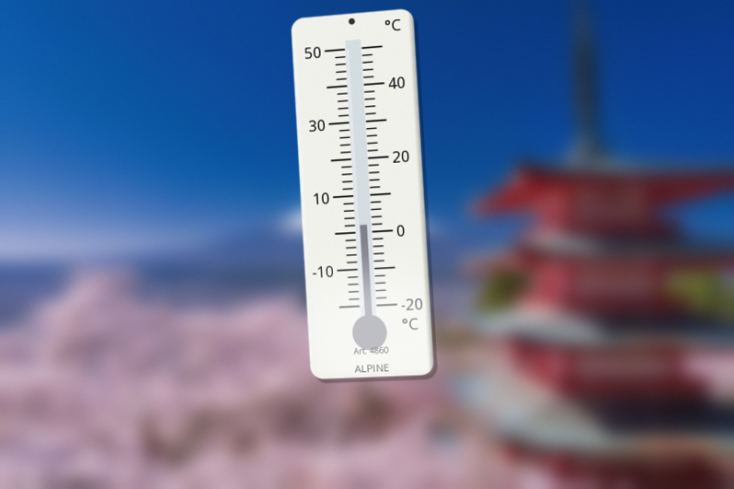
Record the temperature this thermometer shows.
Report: 2 °C
